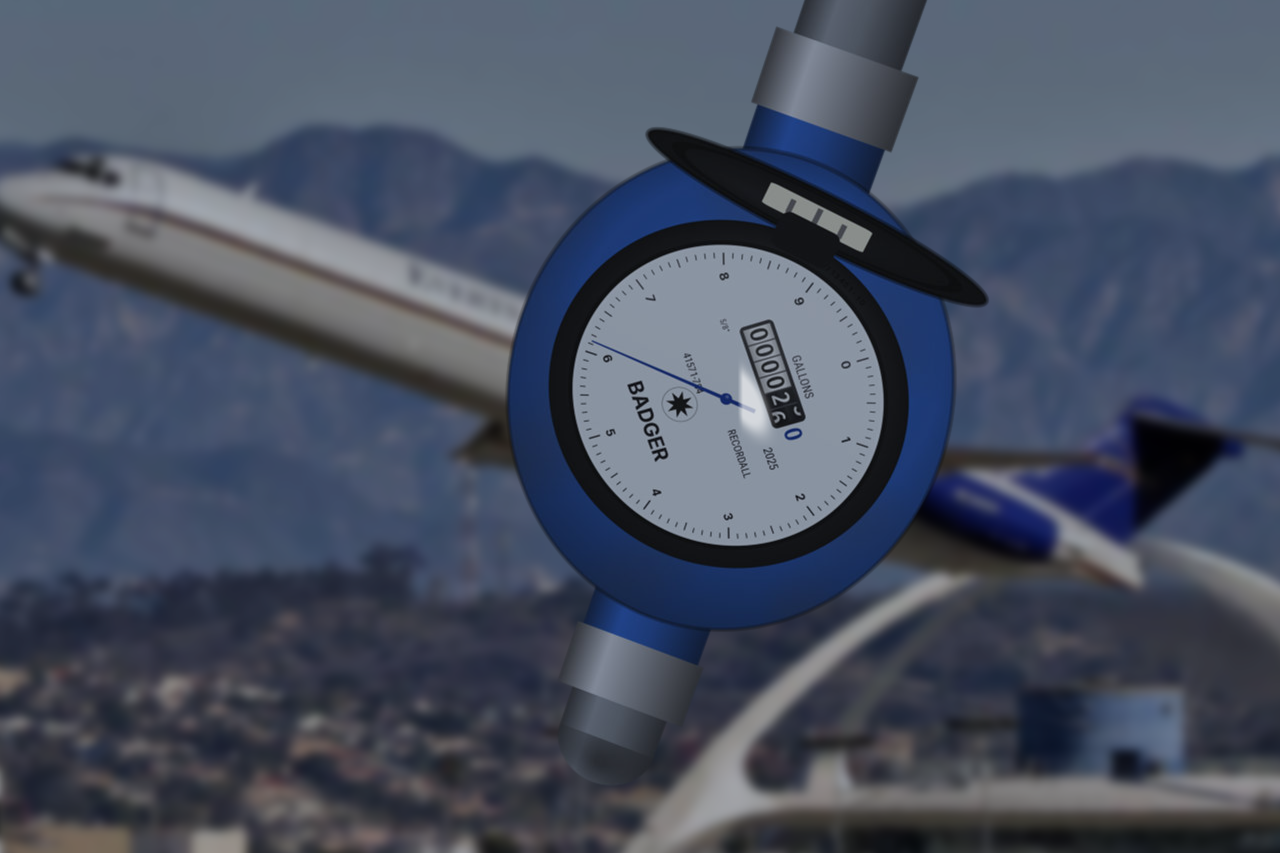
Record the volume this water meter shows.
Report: 256.1 gal
